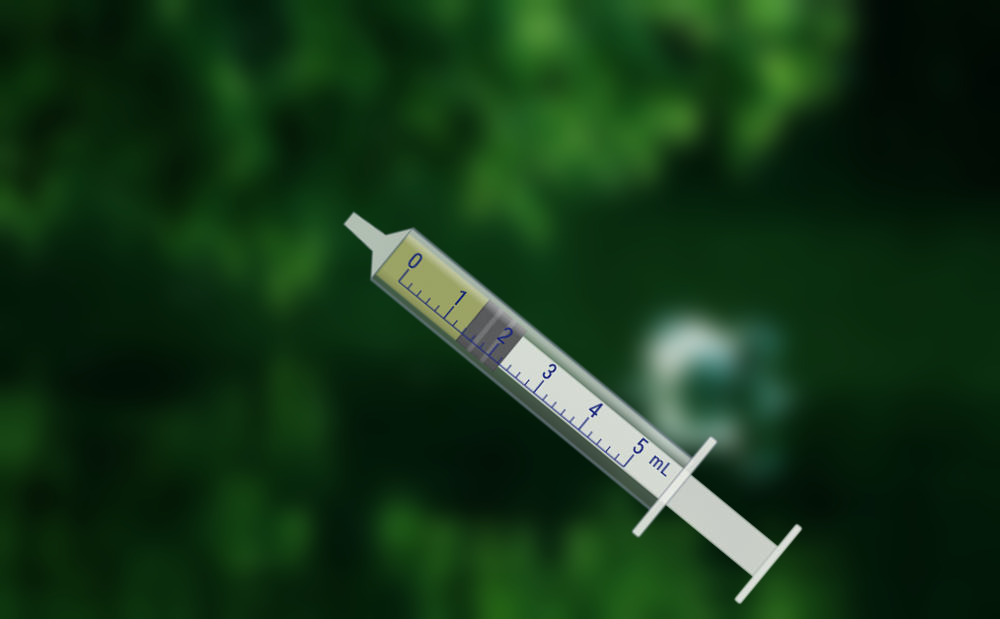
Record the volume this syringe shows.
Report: 1.4 mL
